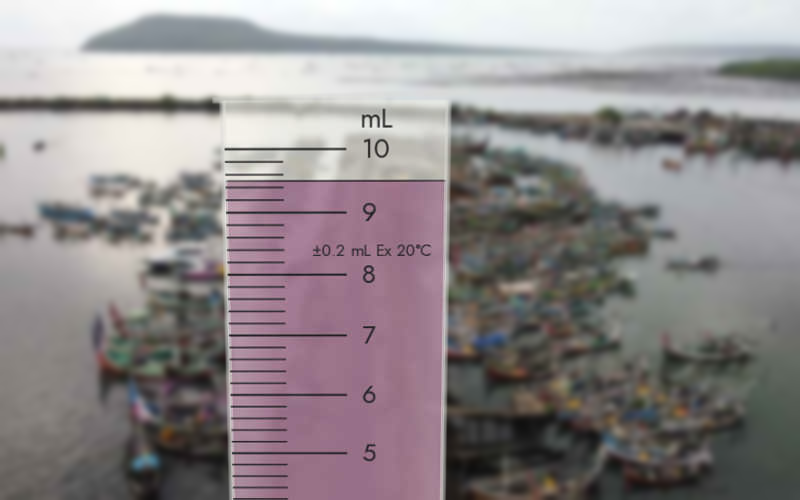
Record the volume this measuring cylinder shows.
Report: 9.5 mL
